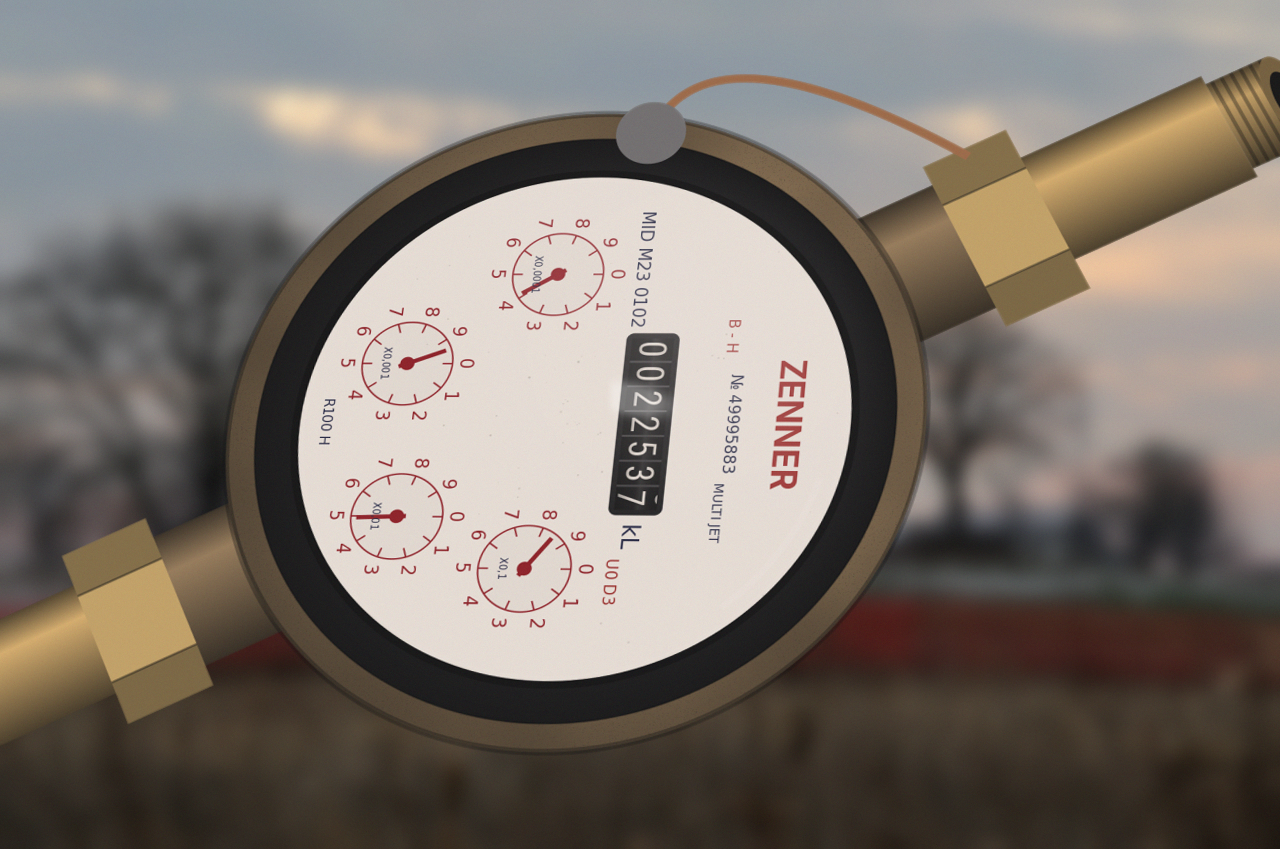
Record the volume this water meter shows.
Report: 22536.8494 kL
